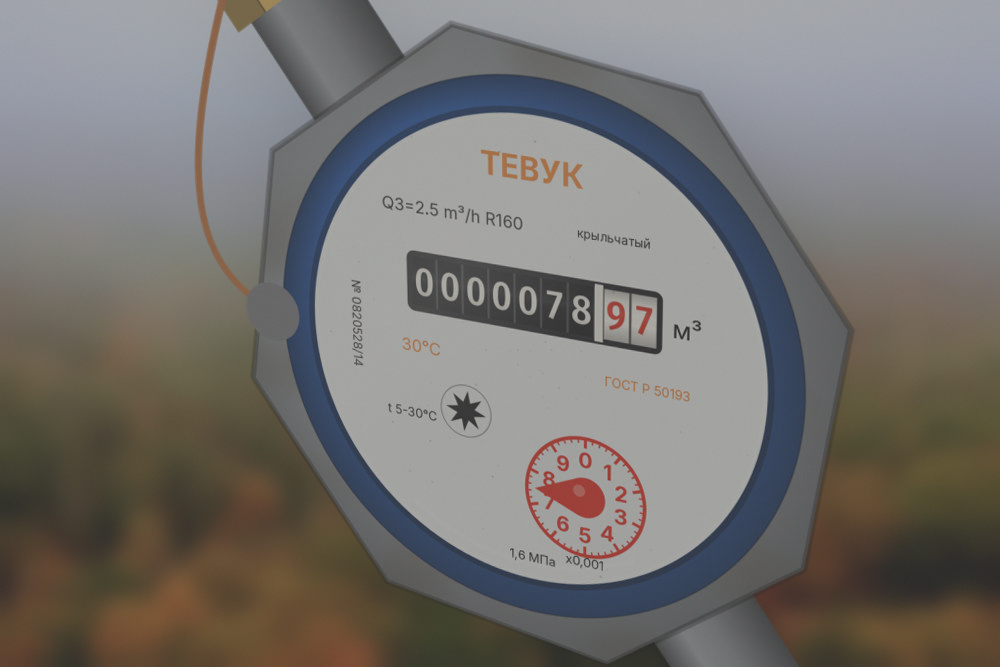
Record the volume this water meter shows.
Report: 78.977 m³
